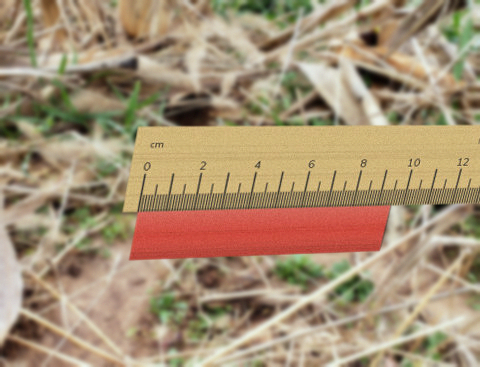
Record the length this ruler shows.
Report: 9.5 cm
